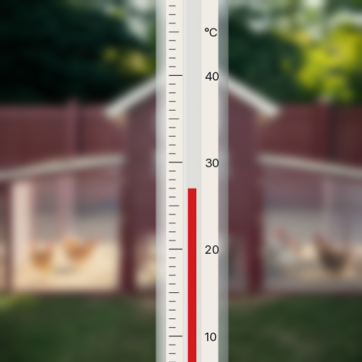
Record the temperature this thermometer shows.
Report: 27 °C
